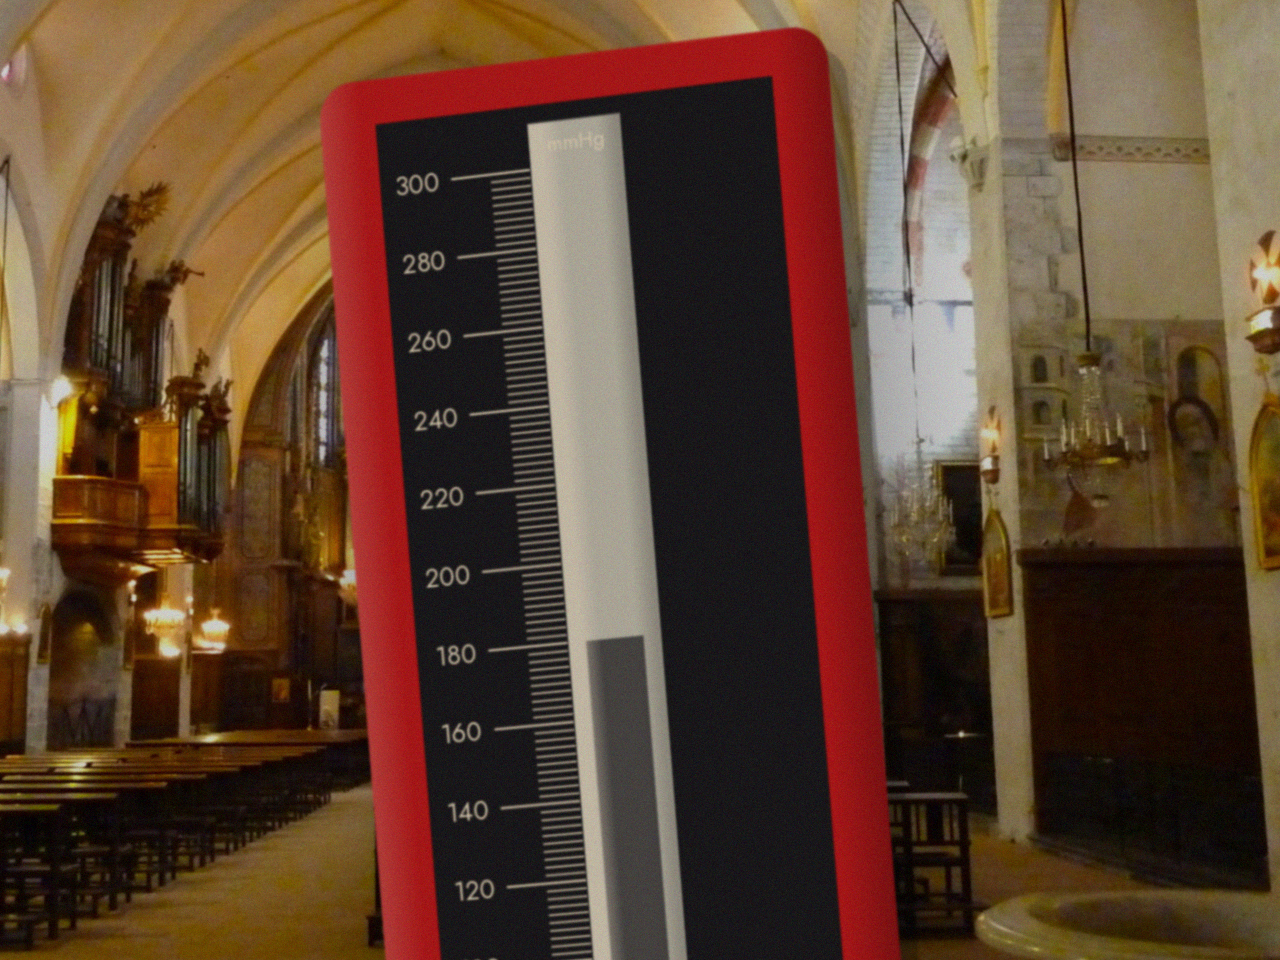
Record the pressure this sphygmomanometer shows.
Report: 180 mmHg
